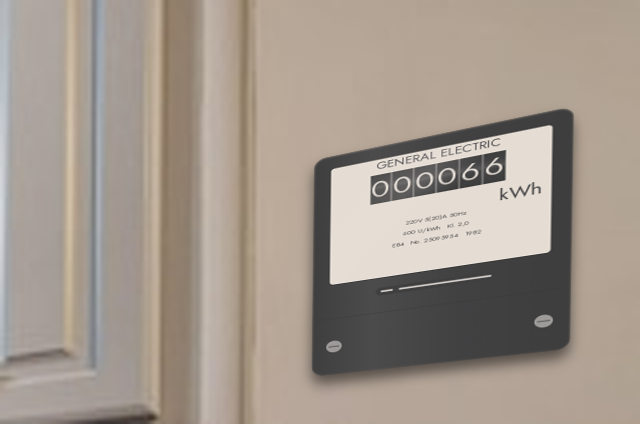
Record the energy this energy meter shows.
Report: 66 kWh
